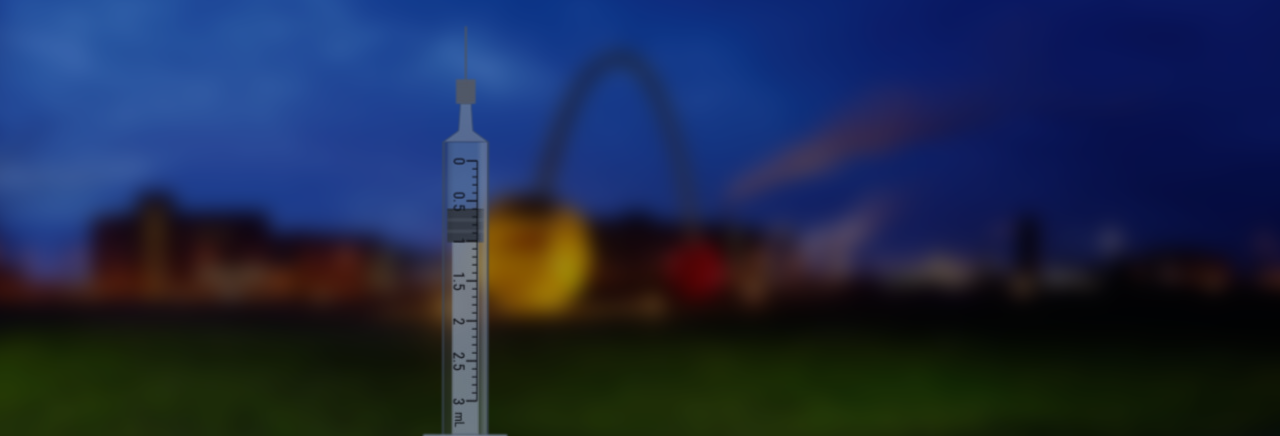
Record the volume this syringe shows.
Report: 0.6 mL
